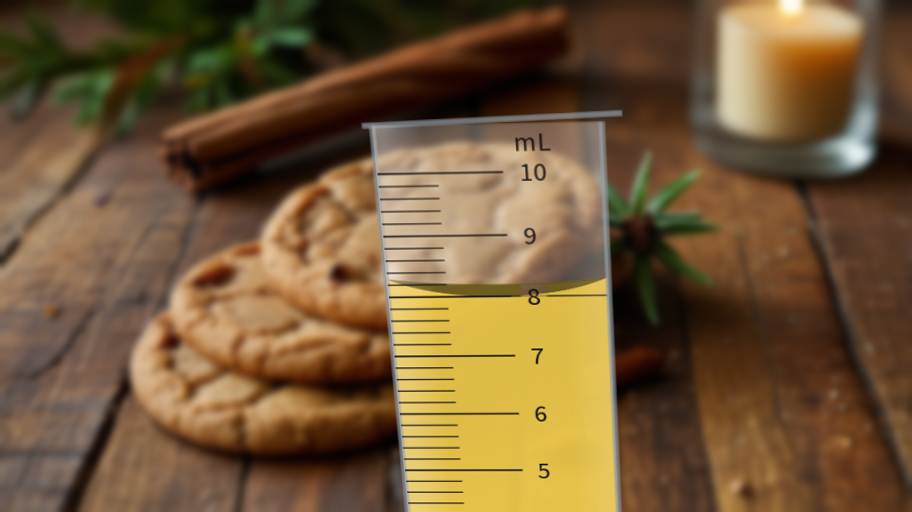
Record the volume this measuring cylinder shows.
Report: 8 mL
